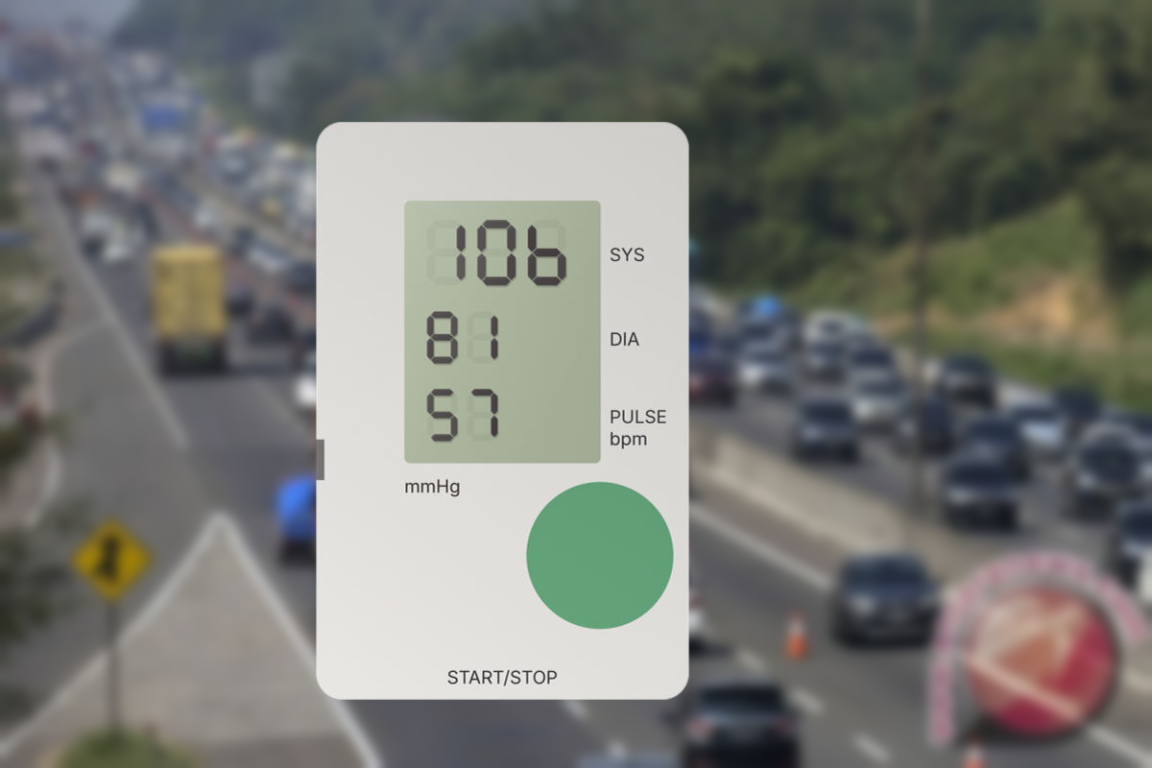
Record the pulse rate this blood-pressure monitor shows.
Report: 57 bpm
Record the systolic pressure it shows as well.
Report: 106 mmHg
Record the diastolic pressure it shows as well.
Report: 81 mmHg
